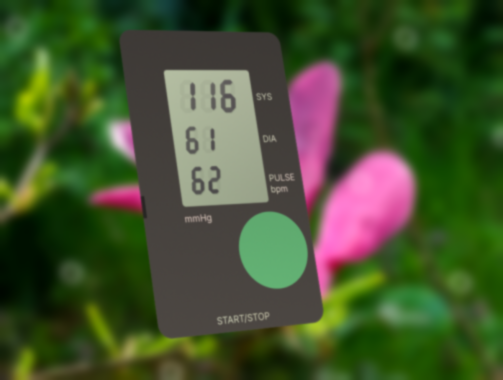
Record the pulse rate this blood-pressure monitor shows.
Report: 62 bpm
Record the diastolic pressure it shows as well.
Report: 61 mmHg
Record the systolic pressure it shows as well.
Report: 116 mmHg
